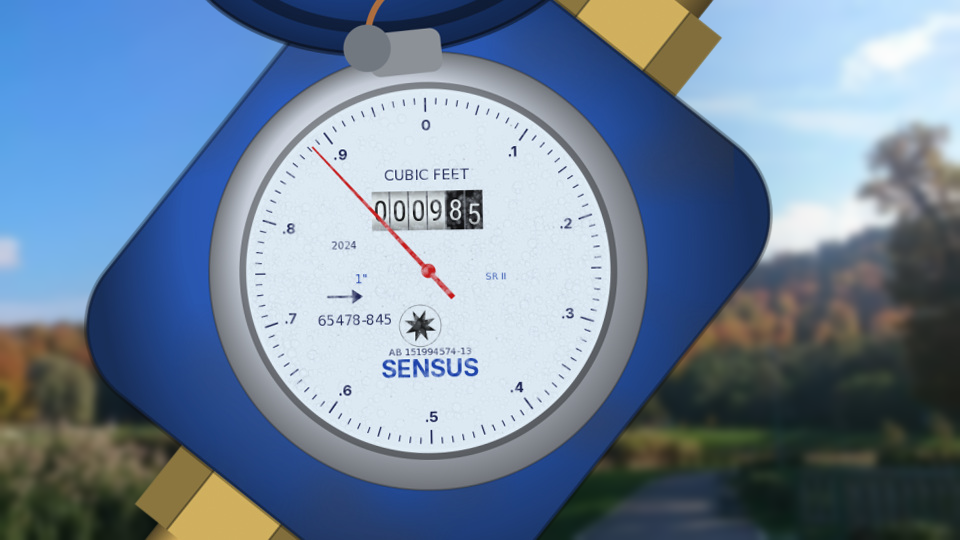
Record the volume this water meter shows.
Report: 984.88 ft³
